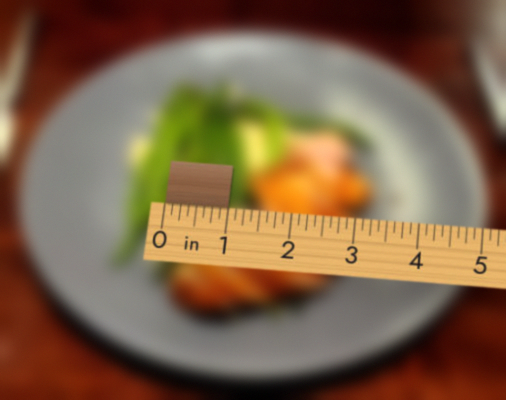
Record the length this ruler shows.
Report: 1 in
